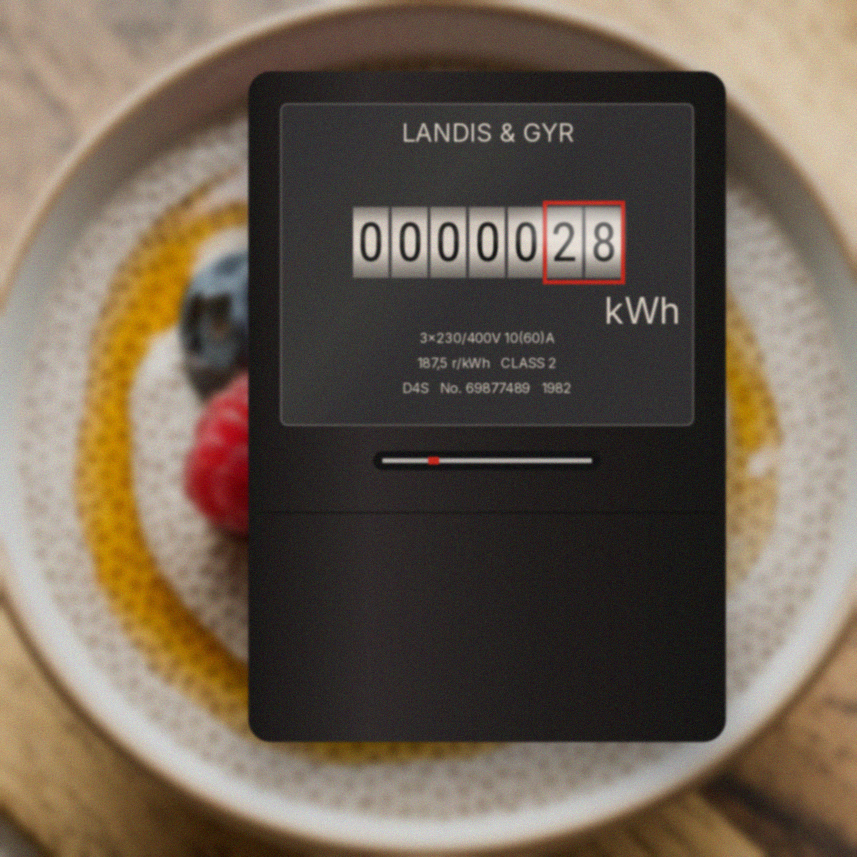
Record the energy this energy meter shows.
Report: 0.28 kWh
